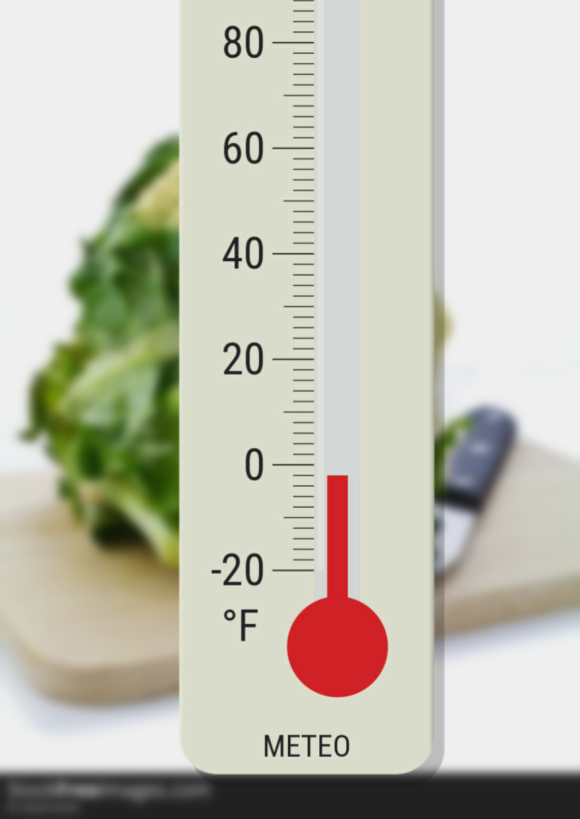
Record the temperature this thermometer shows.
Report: -2 °F
